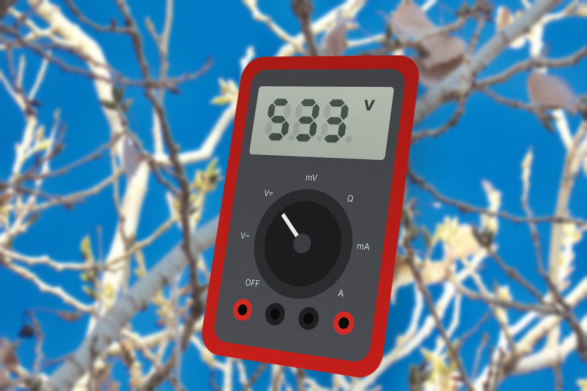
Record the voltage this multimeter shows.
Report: 533 V
